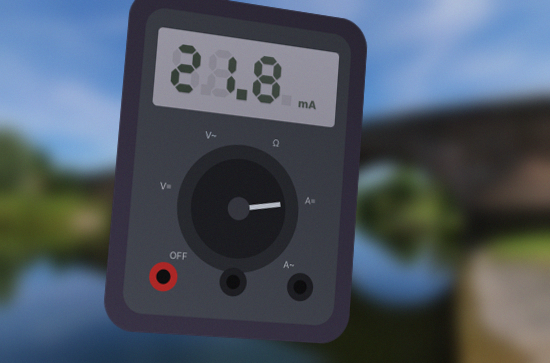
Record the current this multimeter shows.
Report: 21.8 mA
